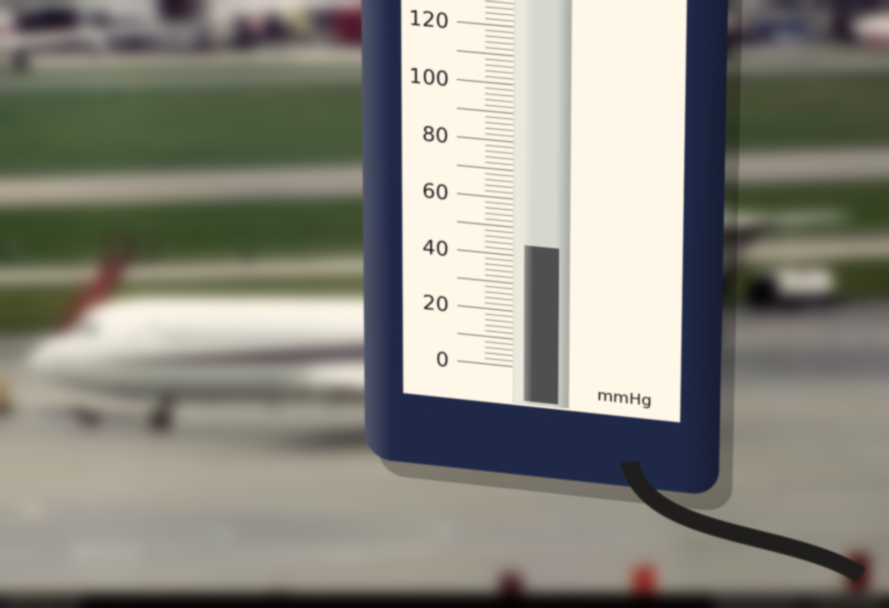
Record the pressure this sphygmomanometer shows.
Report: 44 mmHg
